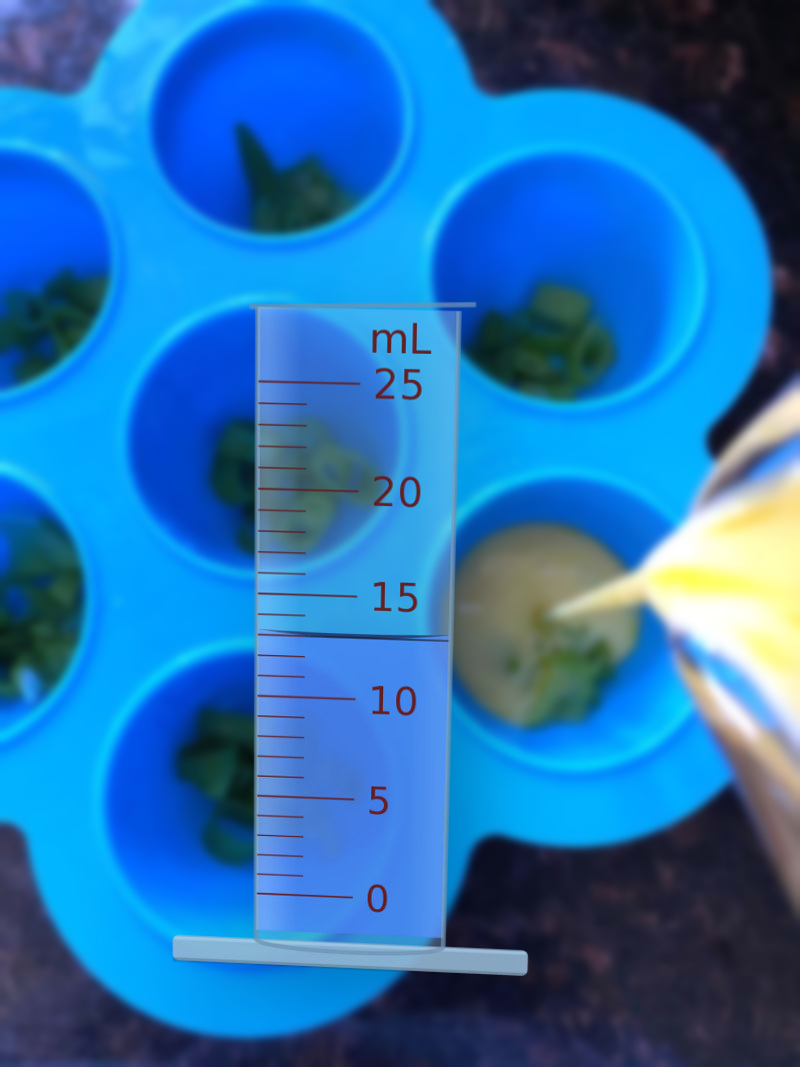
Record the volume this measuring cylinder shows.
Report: 13 mL
